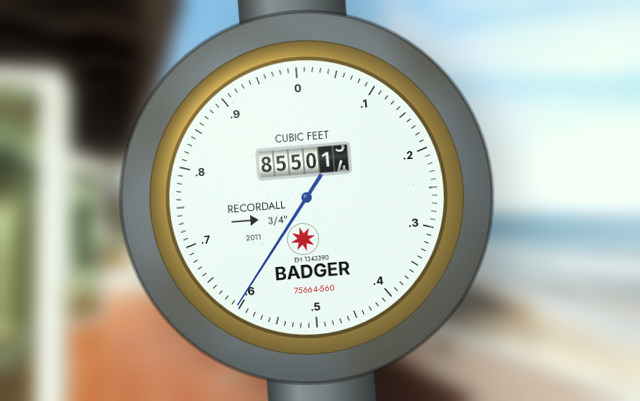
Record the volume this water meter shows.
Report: 855013.60 ft³
